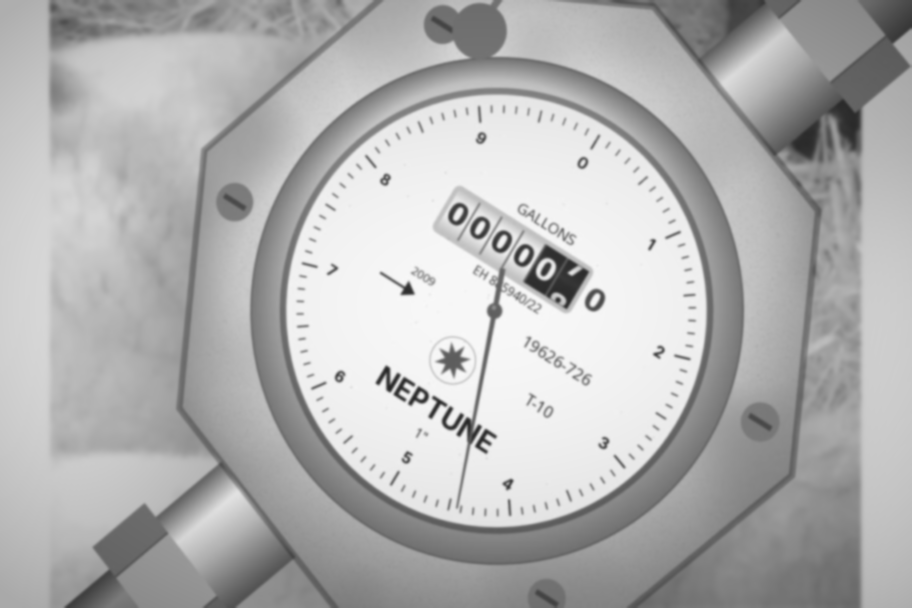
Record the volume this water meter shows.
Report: 74.4 gal
